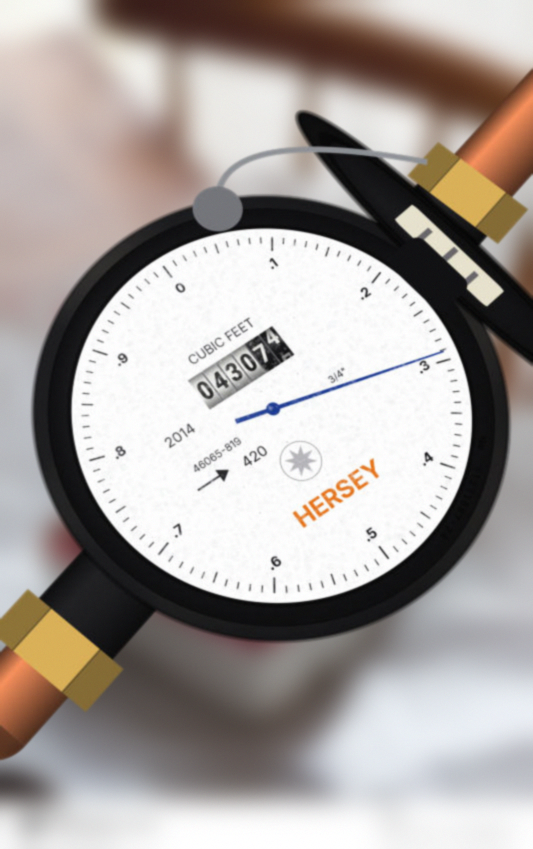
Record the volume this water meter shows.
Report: 43074.29 ft³
